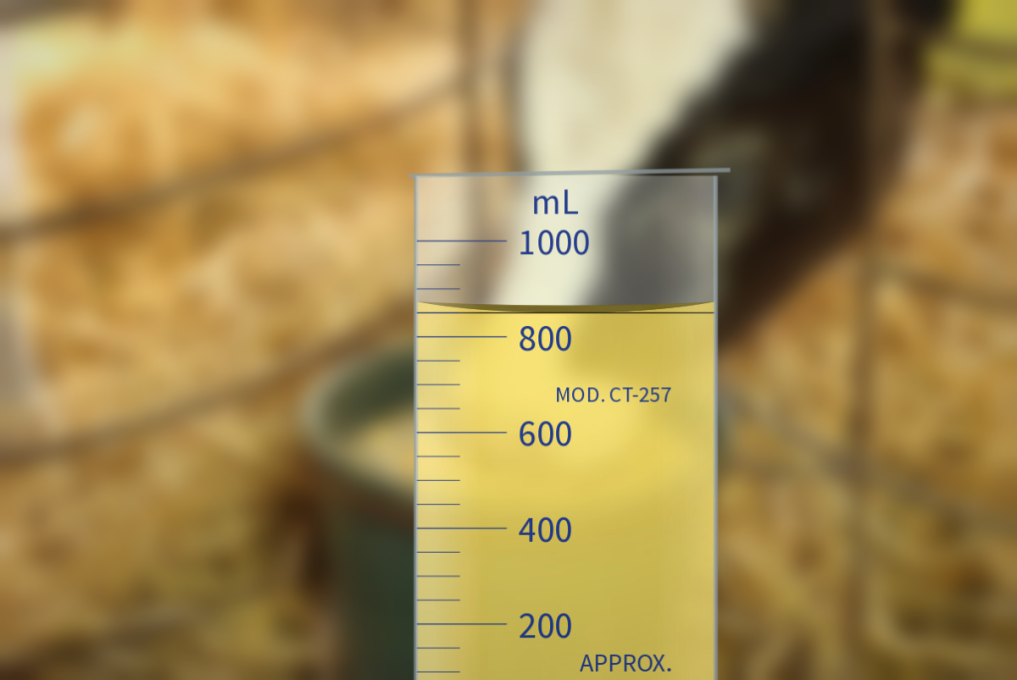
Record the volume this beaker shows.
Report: 850 mL
